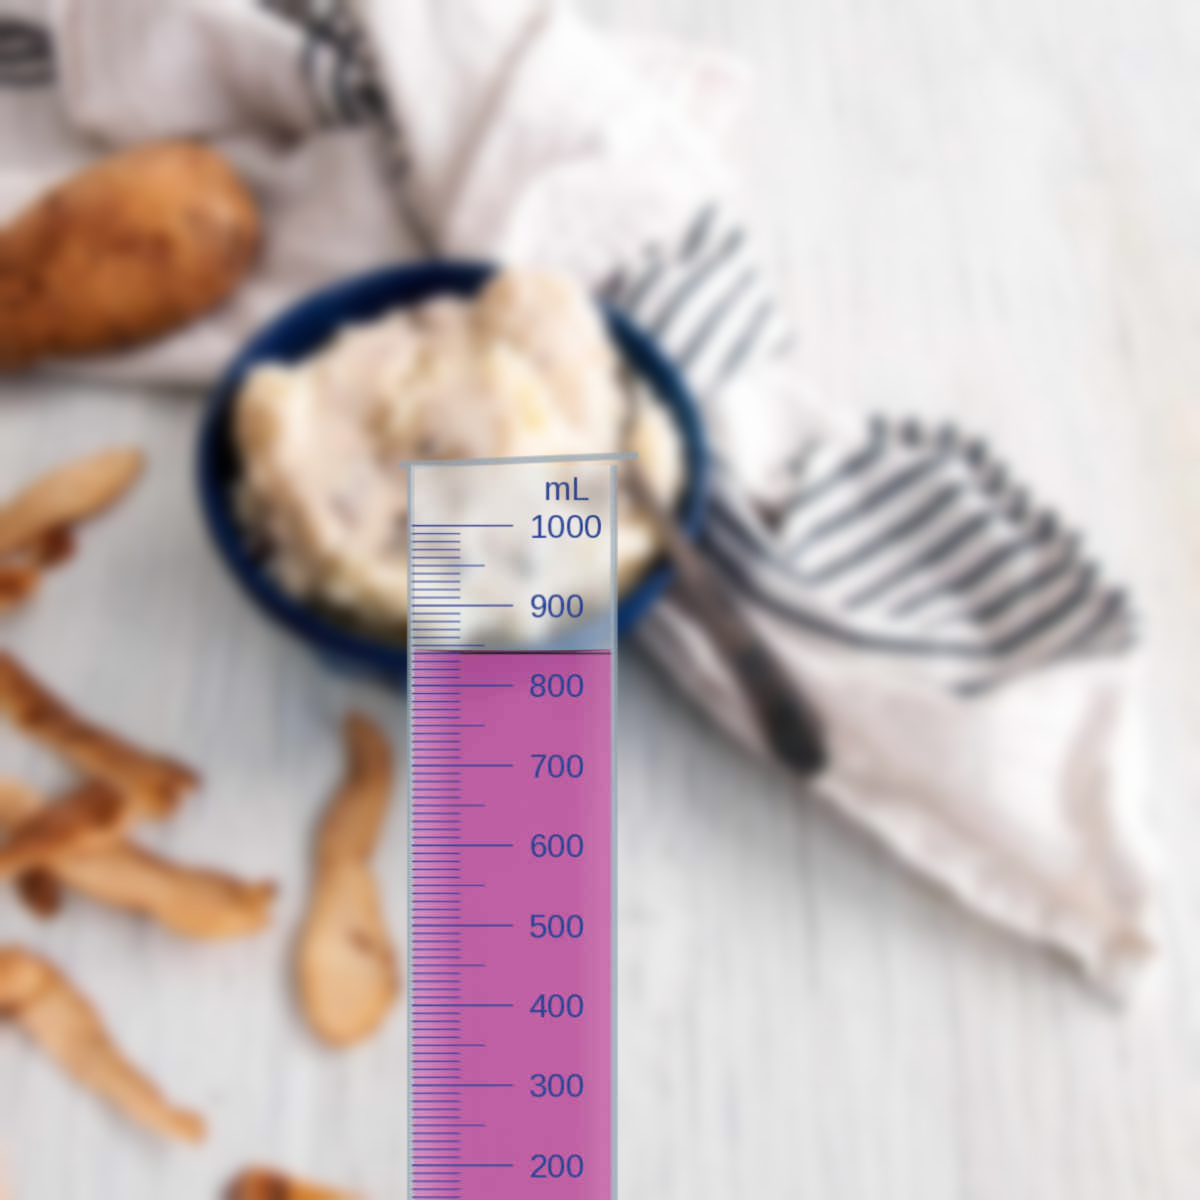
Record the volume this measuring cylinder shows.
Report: 840 mL
